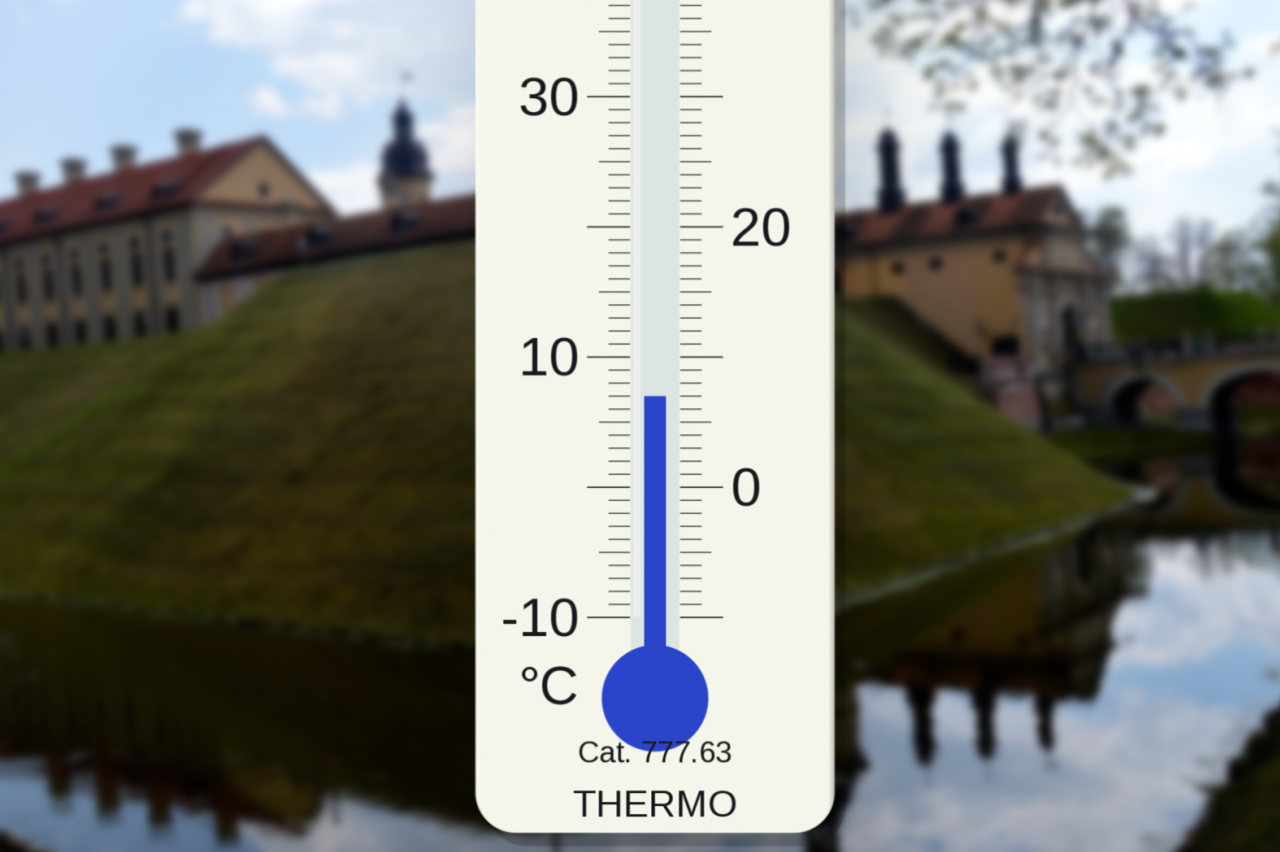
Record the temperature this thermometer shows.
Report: 7 °C
